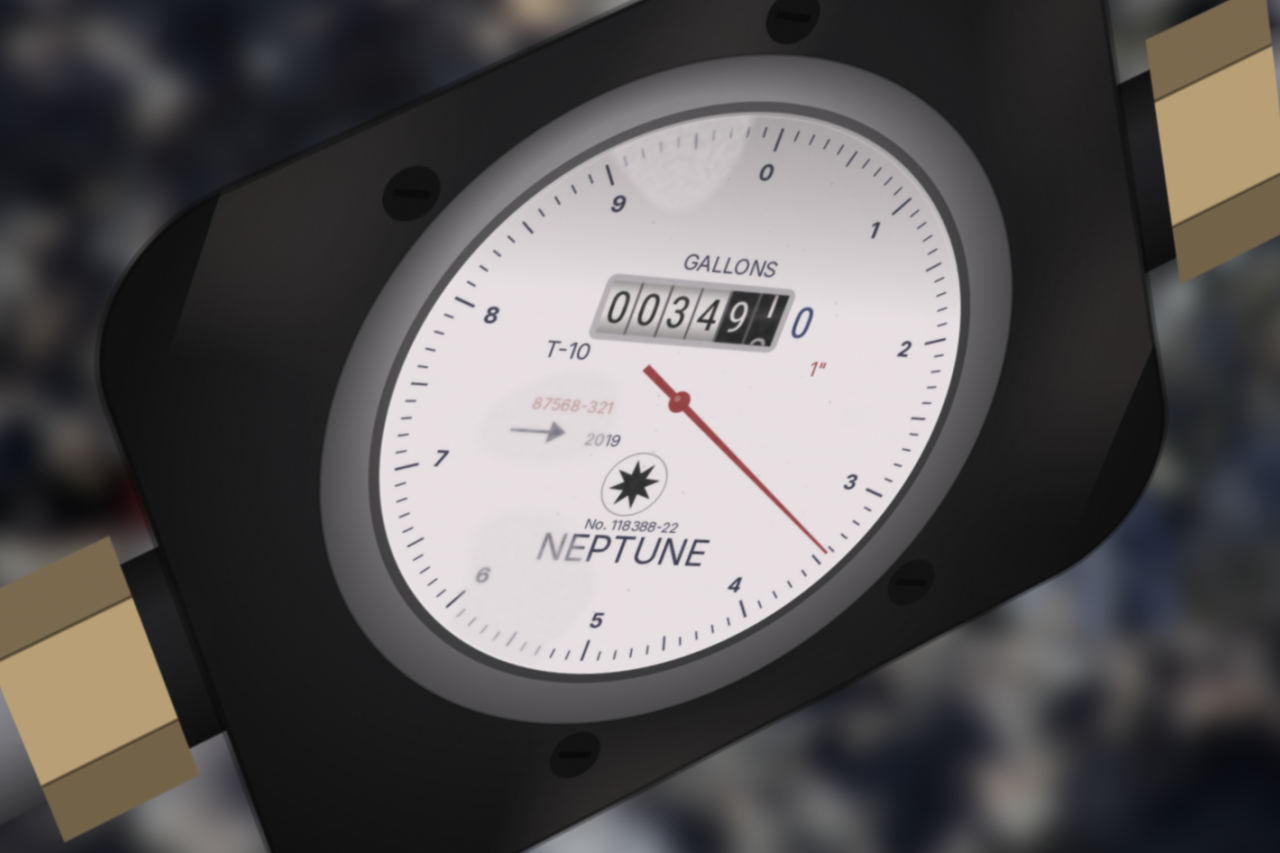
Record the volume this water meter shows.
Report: 34913.4 gal
